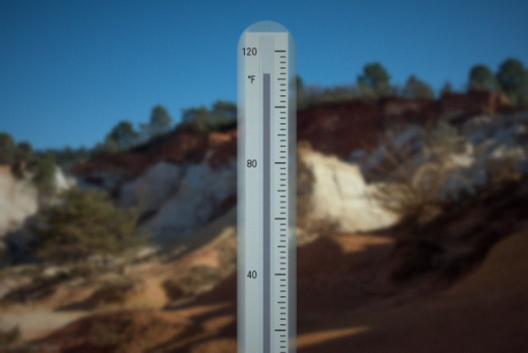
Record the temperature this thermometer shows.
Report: 112 °F
